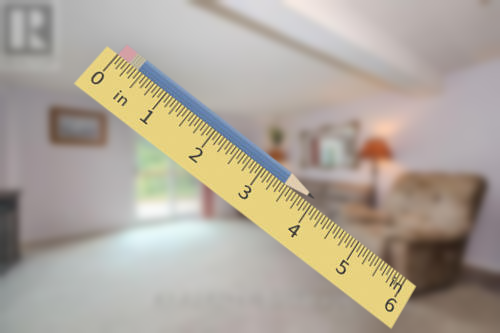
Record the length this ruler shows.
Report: 4 in
